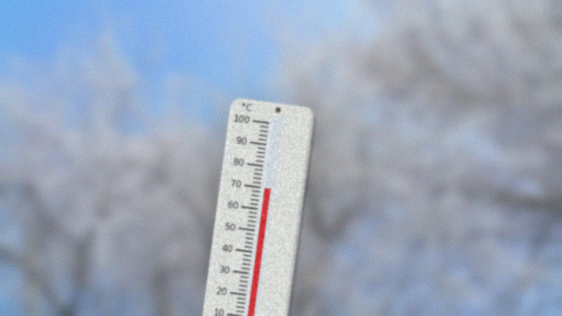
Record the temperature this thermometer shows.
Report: 70 °C
